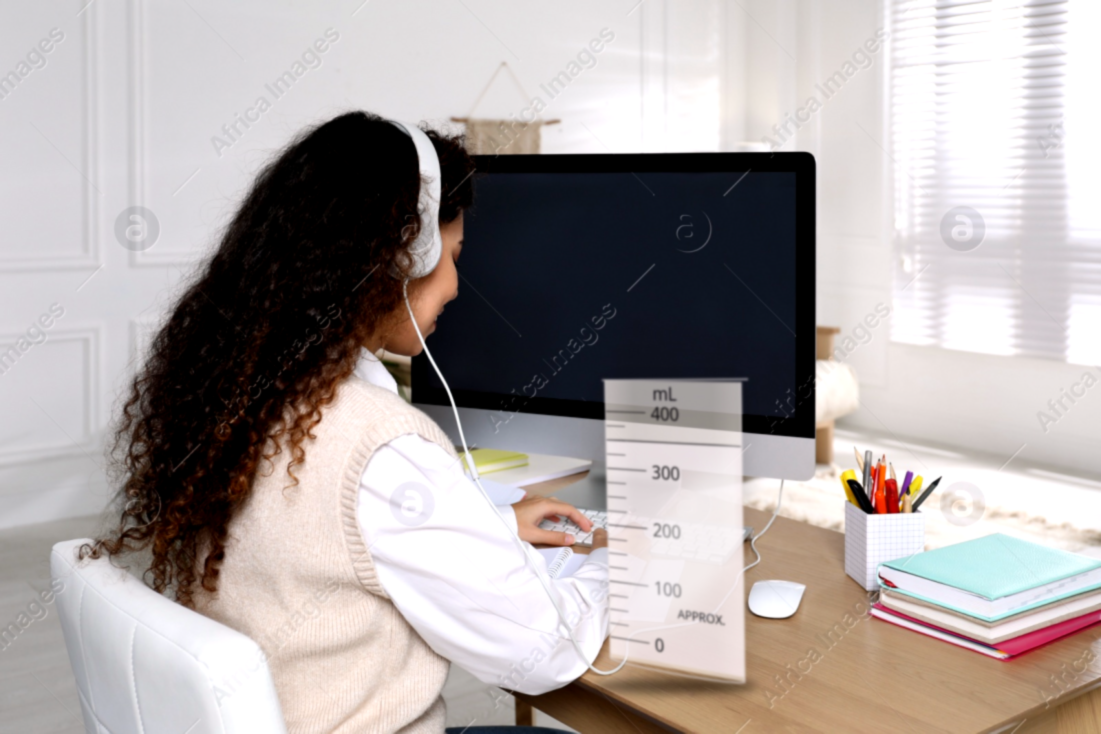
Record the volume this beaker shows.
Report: 350 mL
